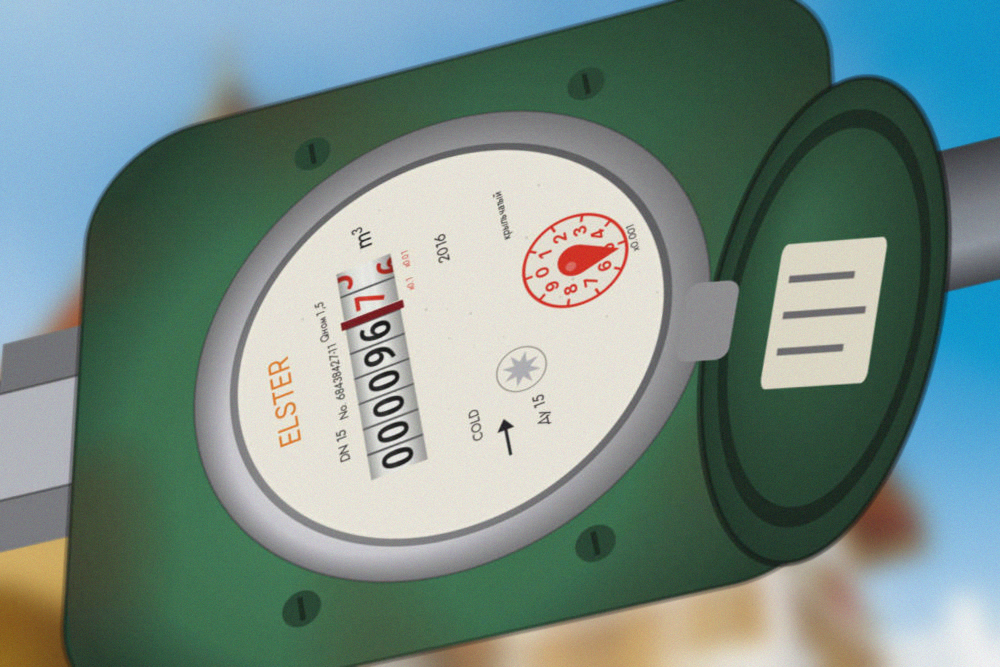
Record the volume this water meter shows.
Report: 96.755 m³
